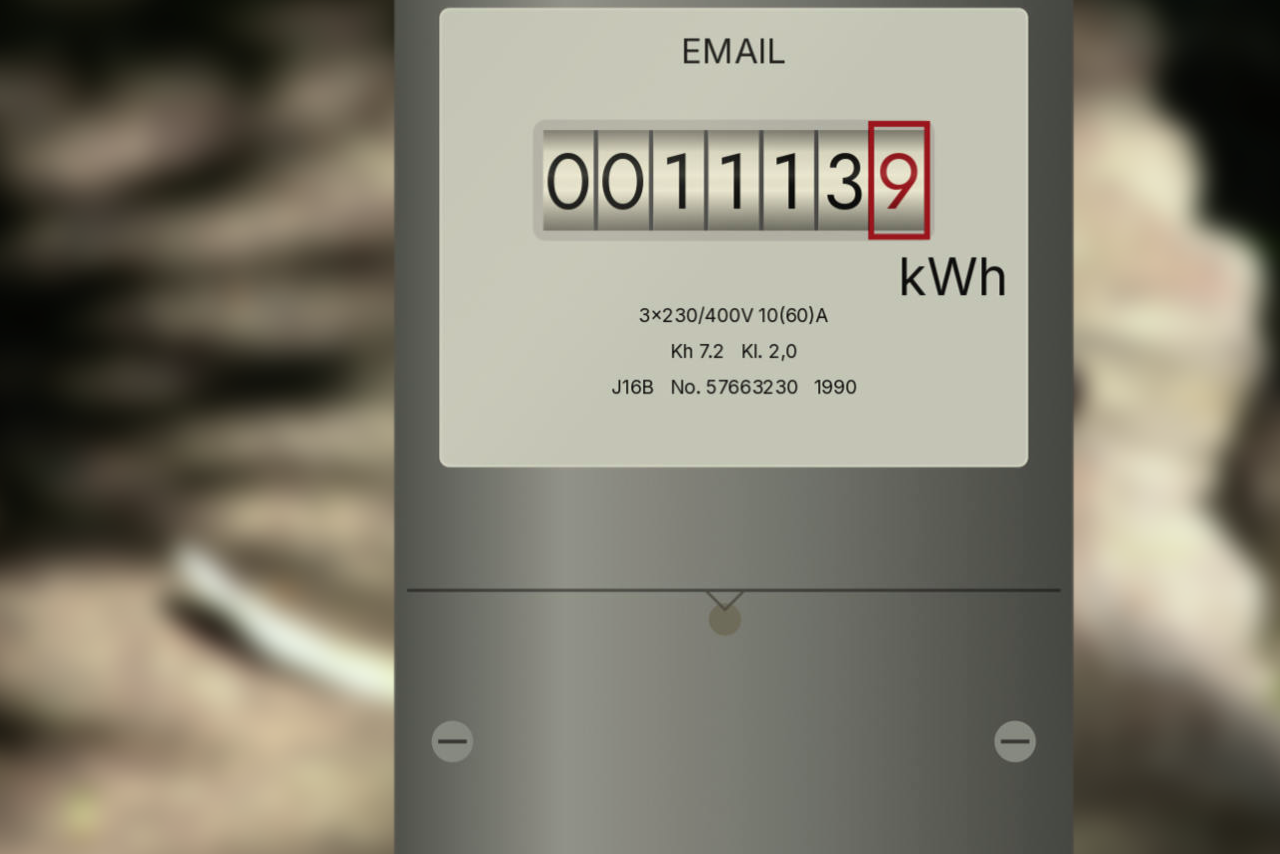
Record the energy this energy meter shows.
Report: 1113.9 kWh
